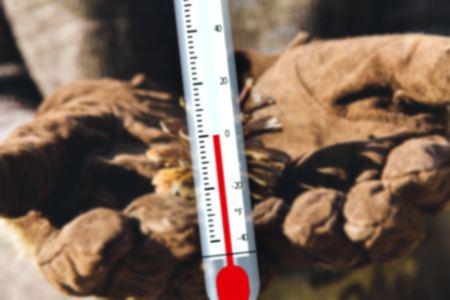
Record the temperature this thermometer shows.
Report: 0 °F
